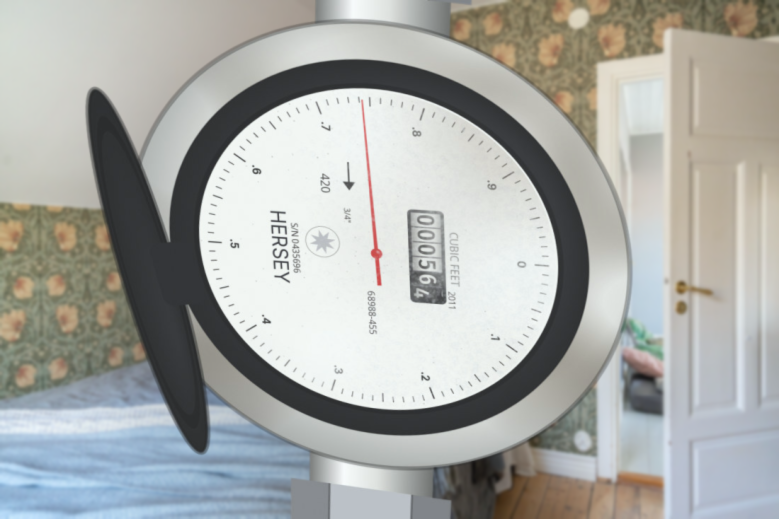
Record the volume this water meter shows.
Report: 563.74 ft³
